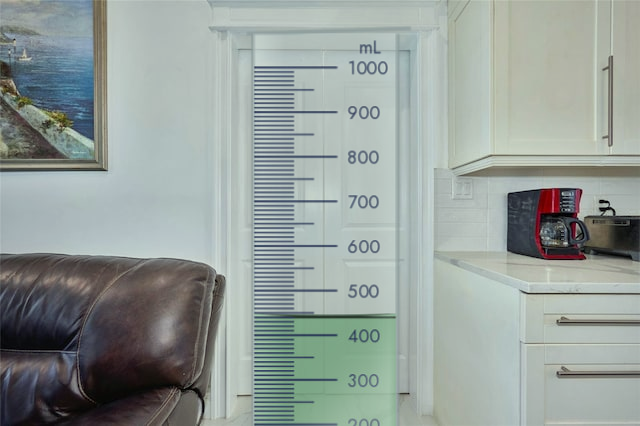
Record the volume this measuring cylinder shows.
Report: 440 mL
